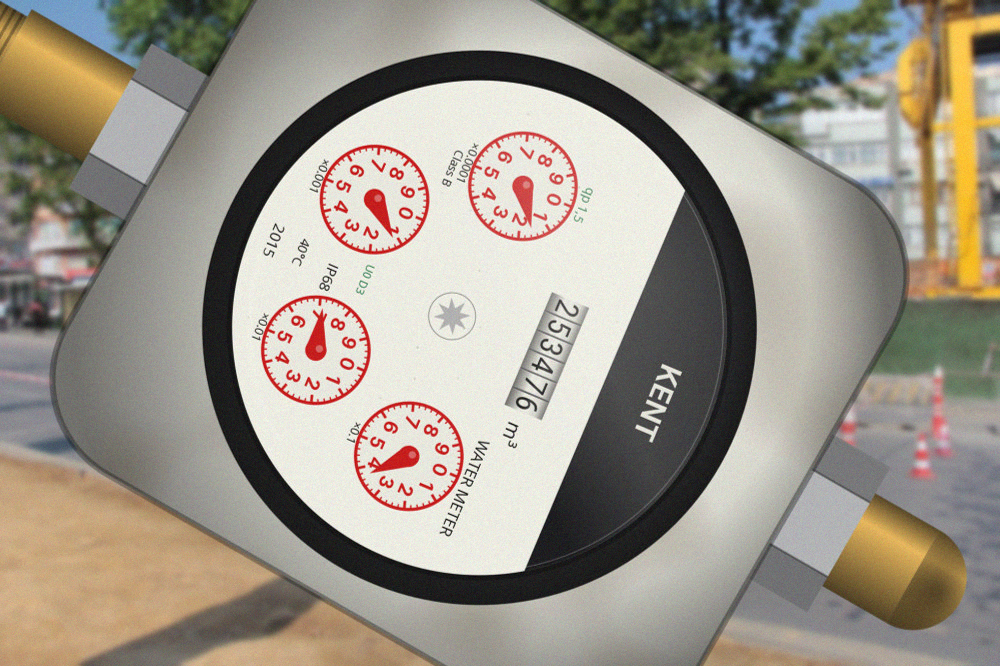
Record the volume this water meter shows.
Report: 253476.3711 m³
